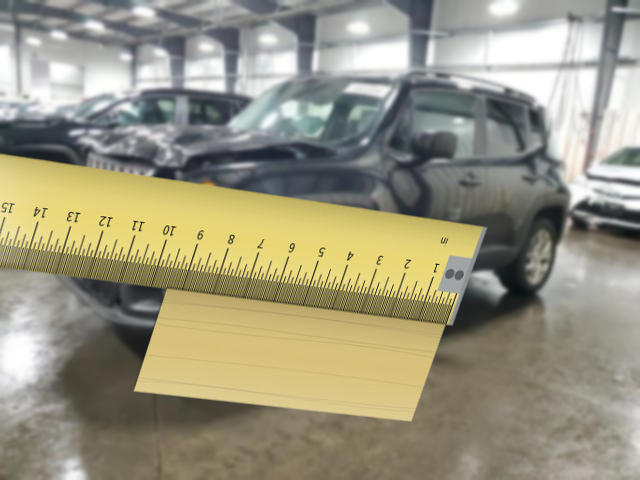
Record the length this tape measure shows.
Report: 9.5 in
